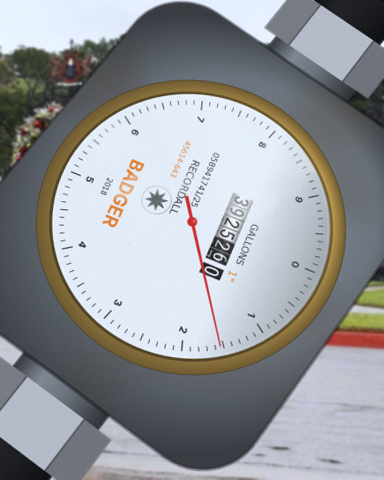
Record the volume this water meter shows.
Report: 3925261.5 gal
